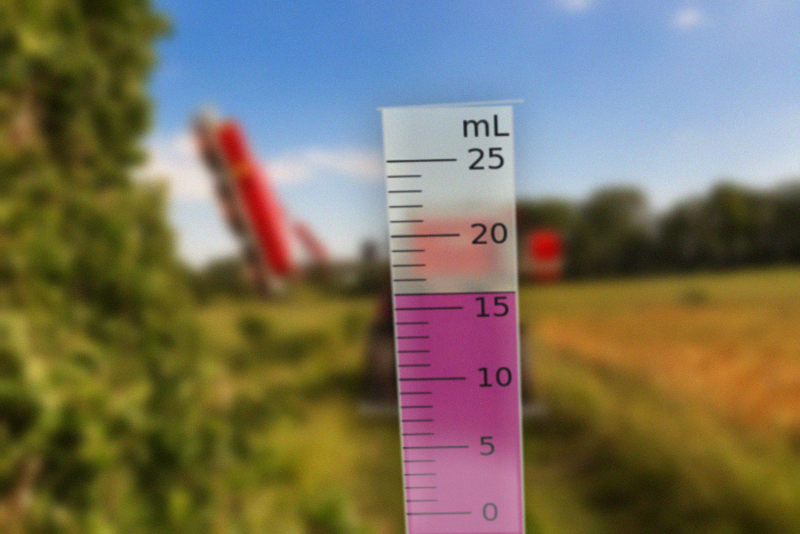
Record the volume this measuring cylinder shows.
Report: 16 mL
